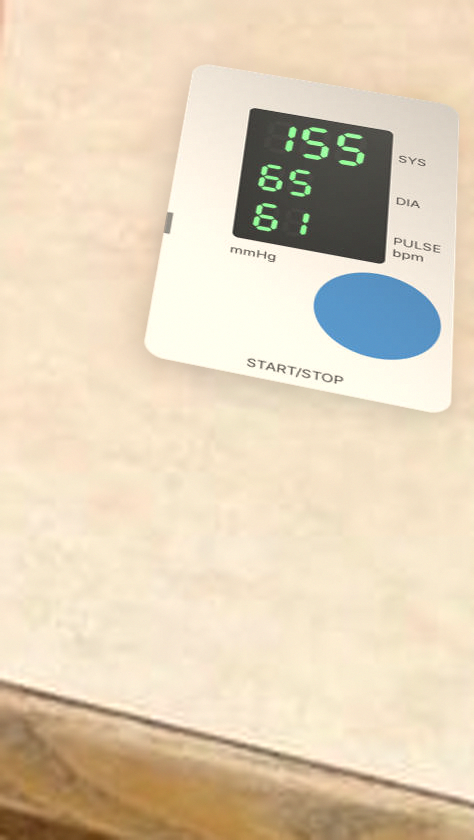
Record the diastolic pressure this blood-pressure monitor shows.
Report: 65 mmHg
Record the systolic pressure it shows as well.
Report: 155 mmHg
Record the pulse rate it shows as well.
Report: 61 bpm
